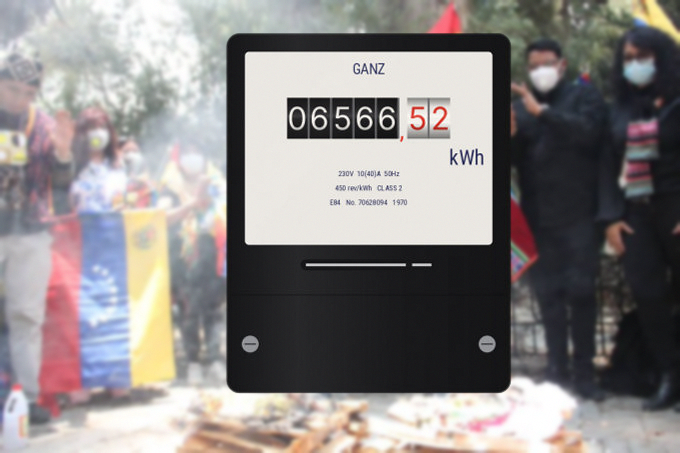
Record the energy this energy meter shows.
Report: 6566.52 kWh
